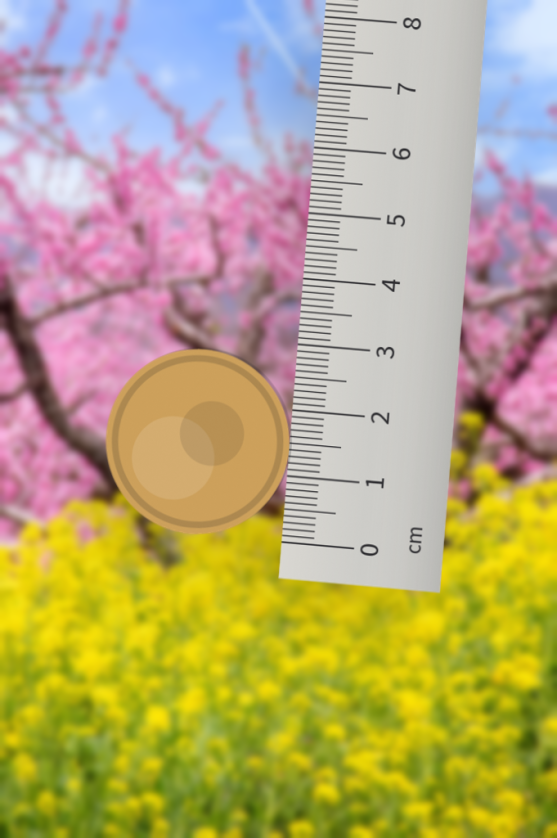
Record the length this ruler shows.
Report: 2.8 cm
